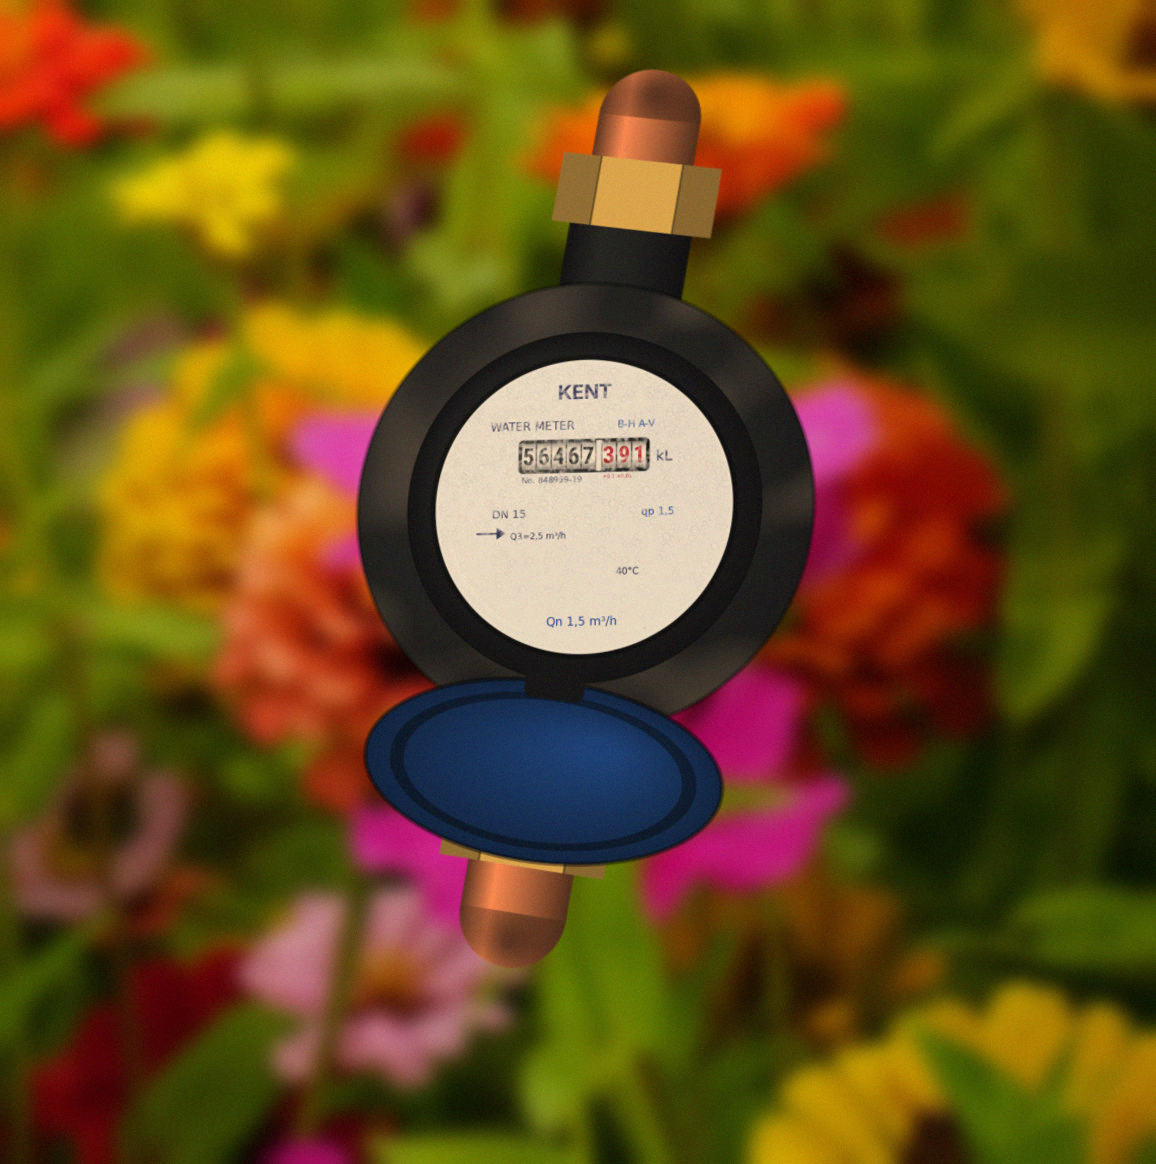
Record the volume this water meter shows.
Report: 56467.391 kL
